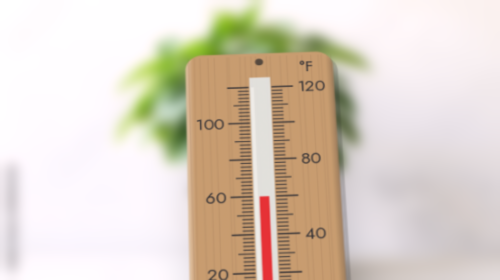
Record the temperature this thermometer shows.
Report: 60 °F
